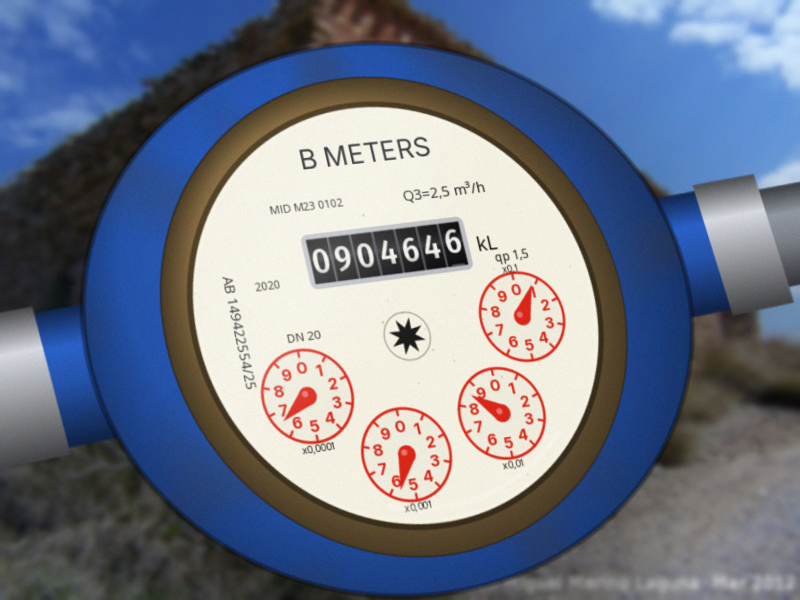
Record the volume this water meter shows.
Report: 904646.0856 kL
